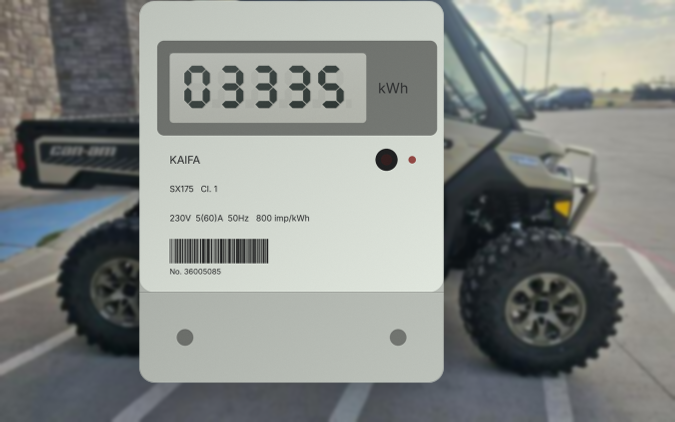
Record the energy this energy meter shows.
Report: 3335 kWh
